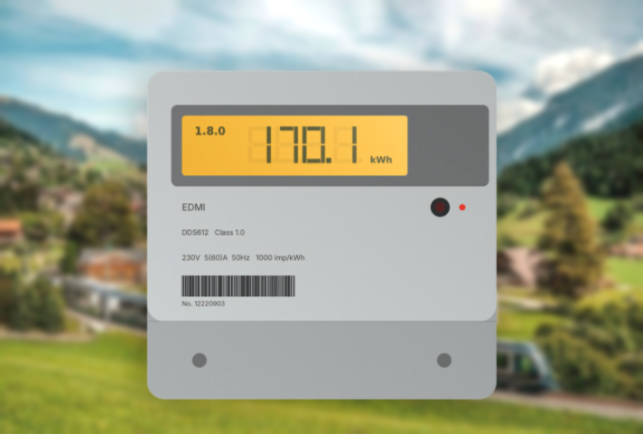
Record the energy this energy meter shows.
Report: 170.1 kWh
